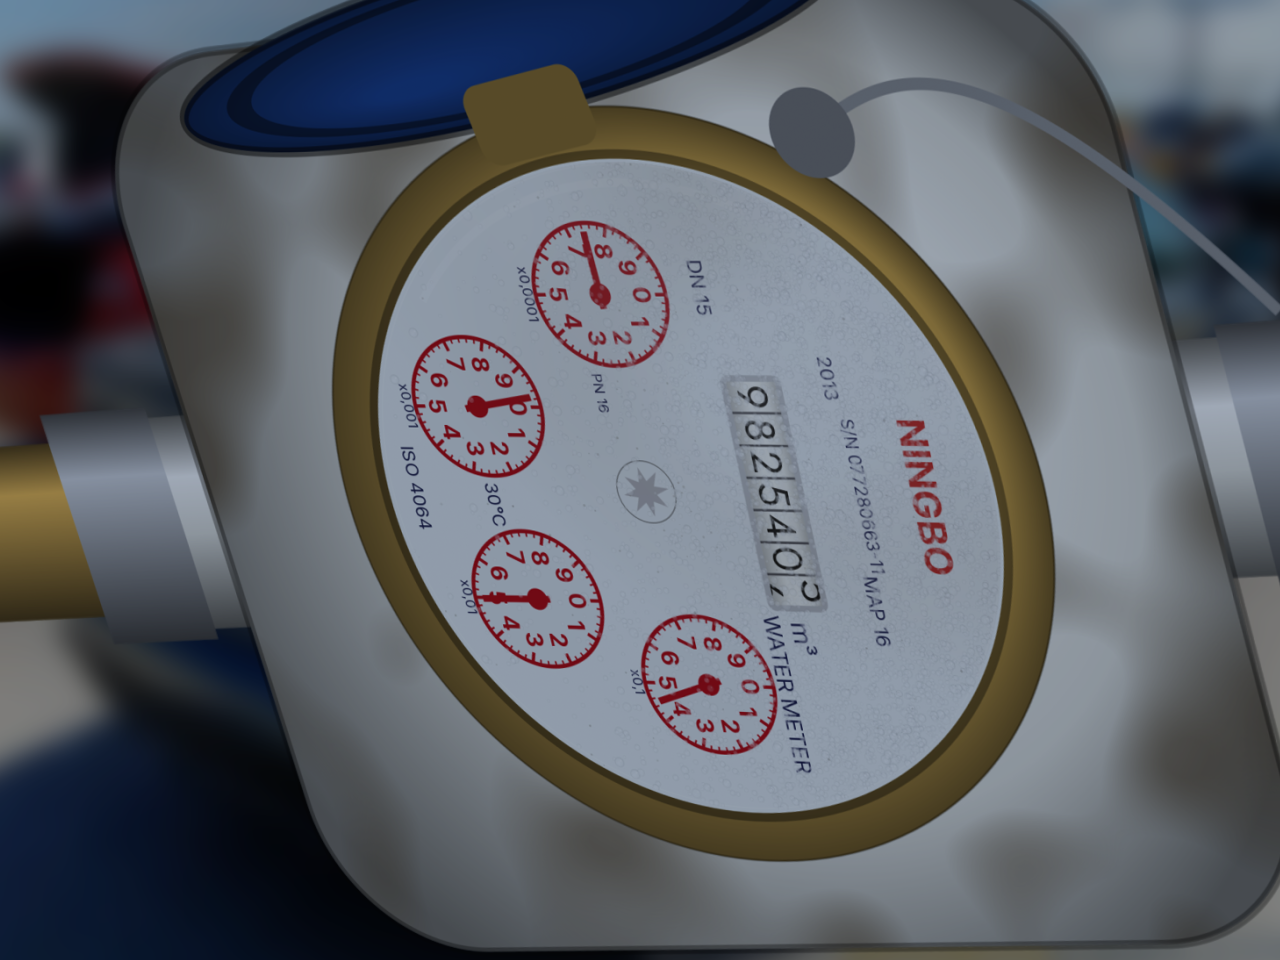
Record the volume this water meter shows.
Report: 9825405.4497 m³
